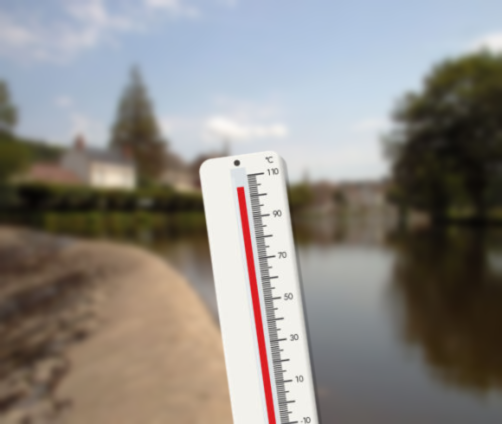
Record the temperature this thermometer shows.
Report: 105 °C
